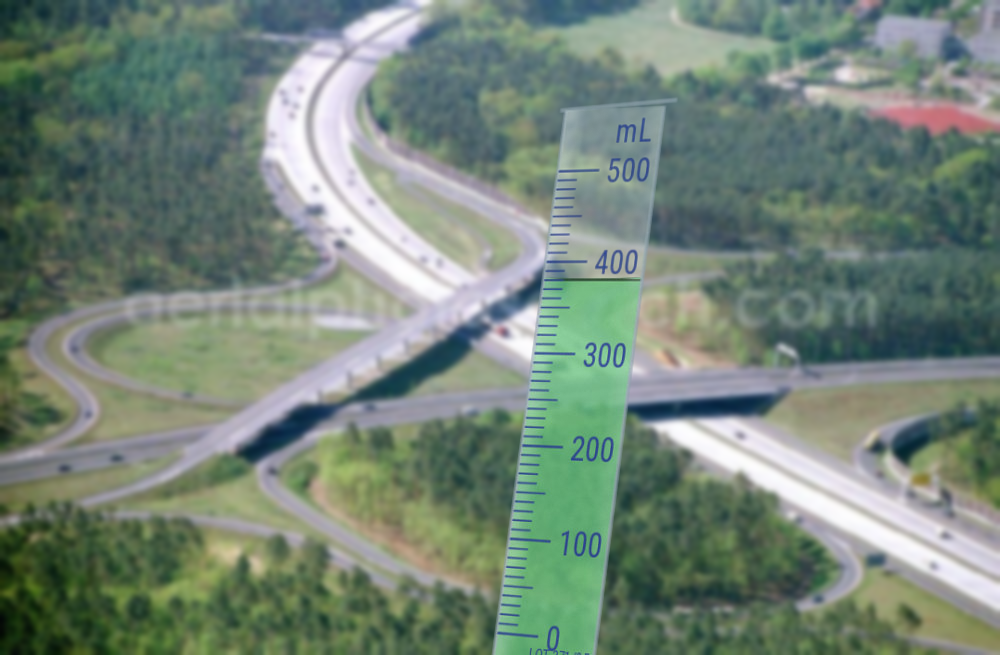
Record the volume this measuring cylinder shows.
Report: 380 mL
